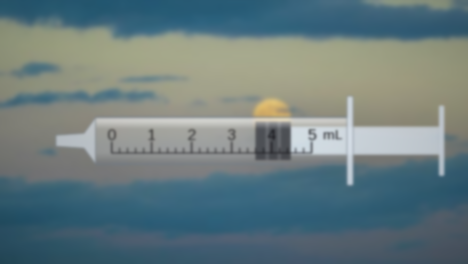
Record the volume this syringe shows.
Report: 3.6 mL
